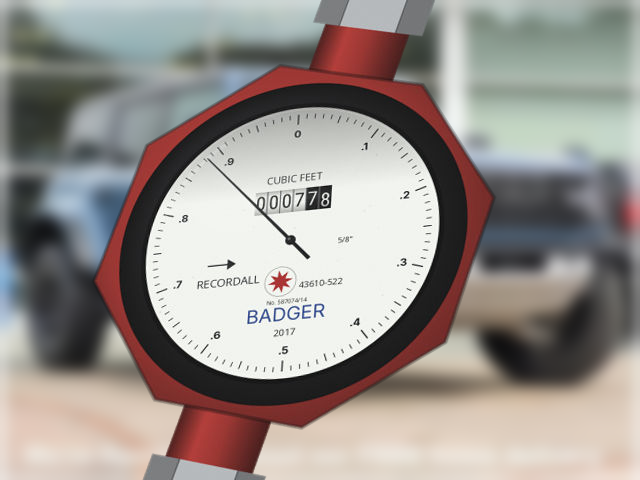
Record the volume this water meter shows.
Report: 777.88 ft³
